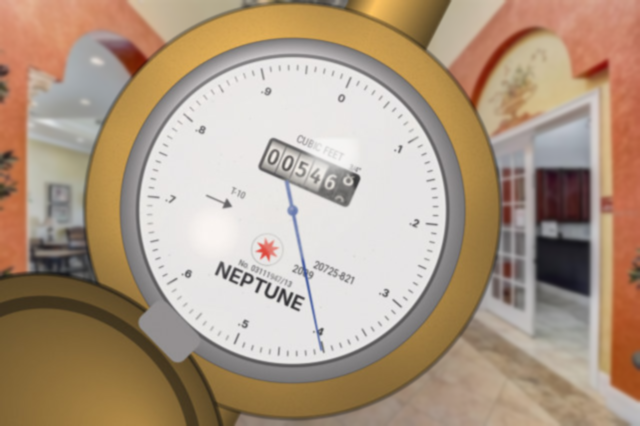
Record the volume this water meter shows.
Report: 5468.40 ft³
